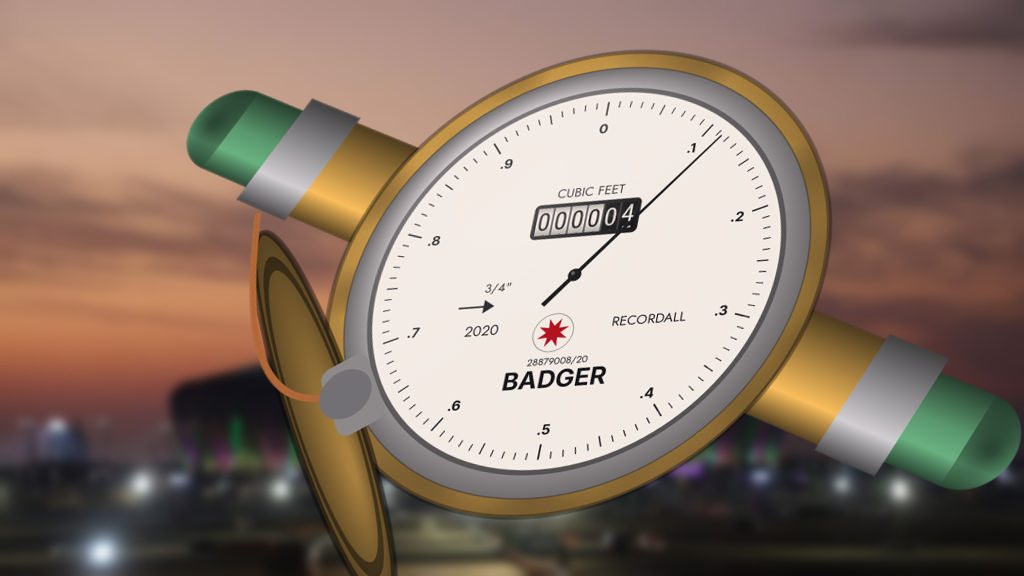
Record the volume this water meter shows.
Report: 4.11 ft³
